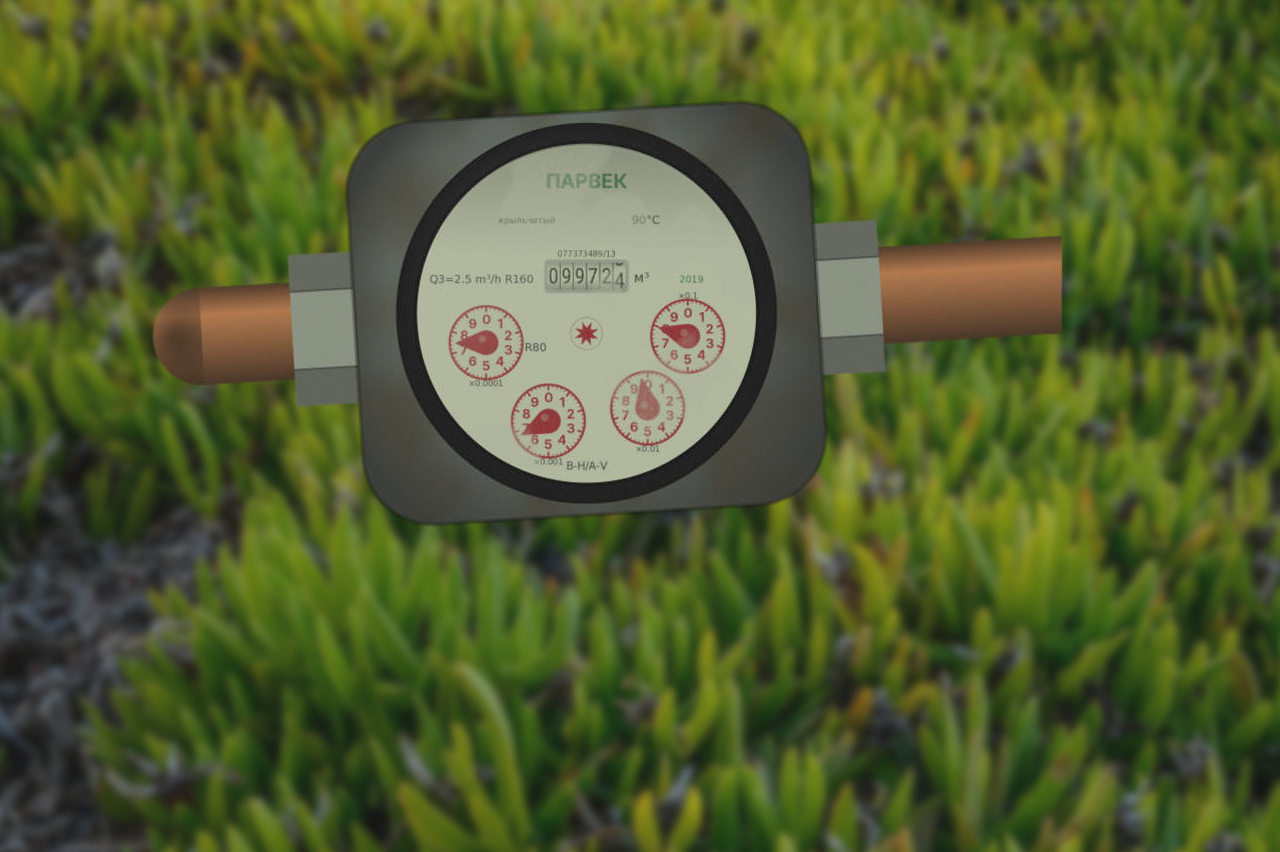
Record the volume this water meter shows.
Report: 99723.7967 m³
